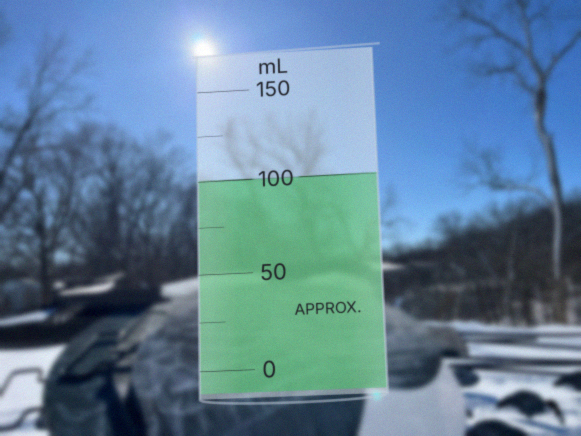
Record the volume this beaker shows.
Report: 100 mL
